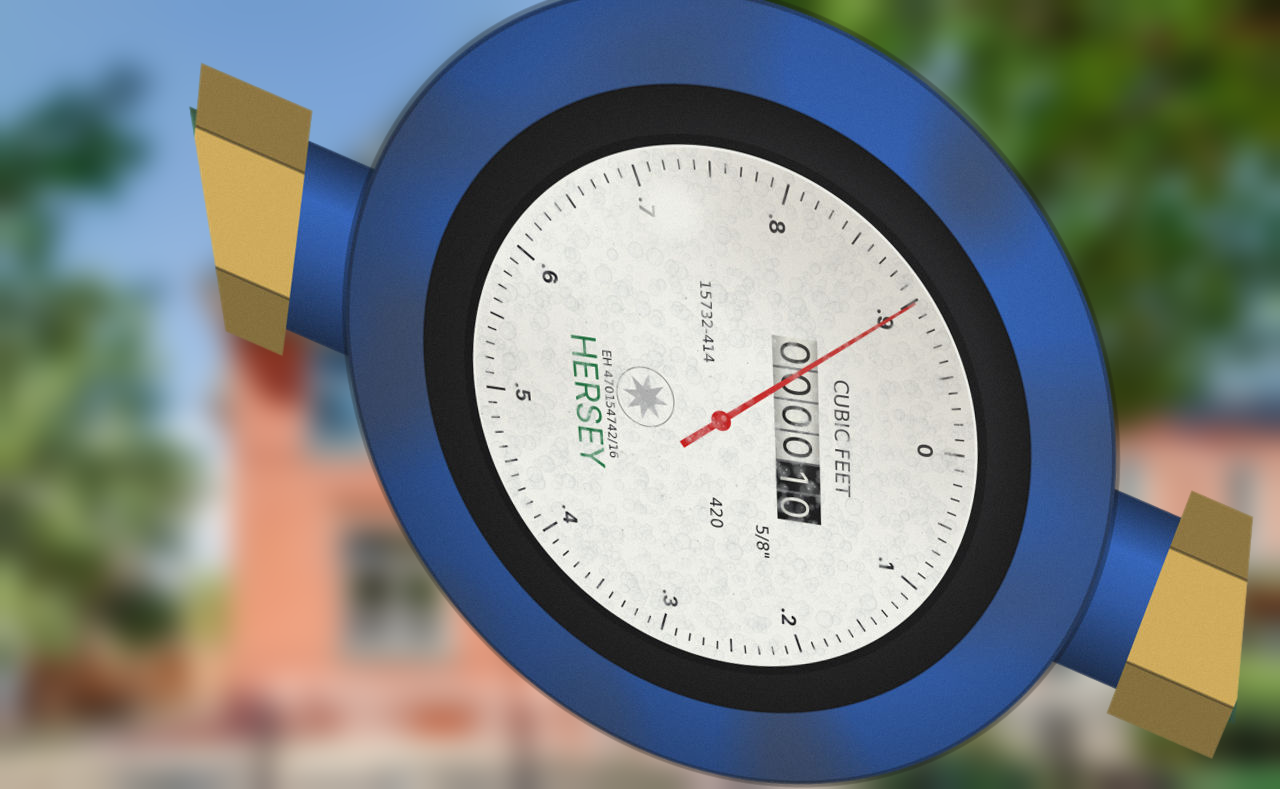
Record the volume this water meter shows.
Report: 9.90 ft³
